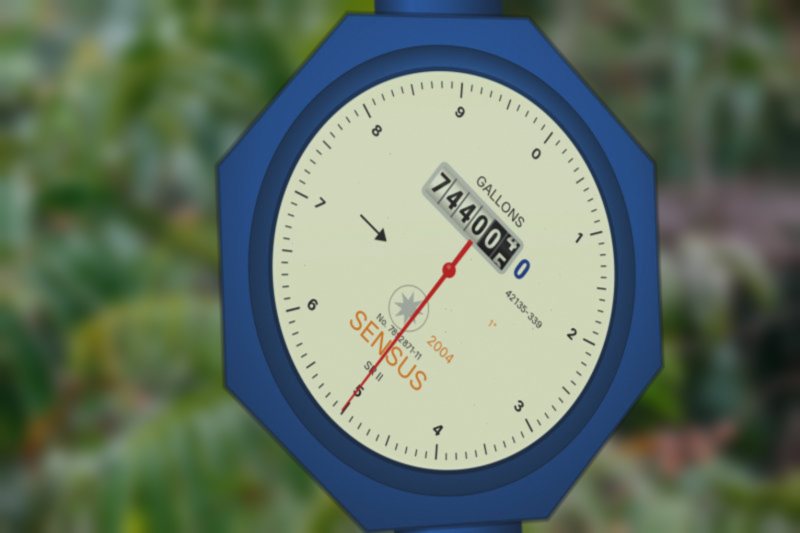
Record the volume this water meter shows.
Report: 7440045.0 gal
